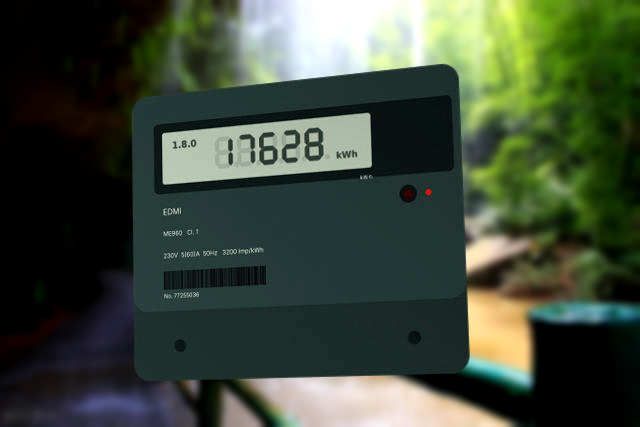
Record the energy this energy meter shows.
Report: 17628 kWh
